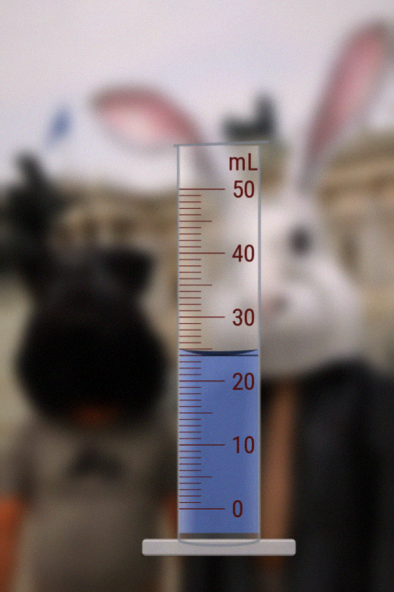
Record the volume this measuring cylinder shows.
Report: 24 mL
